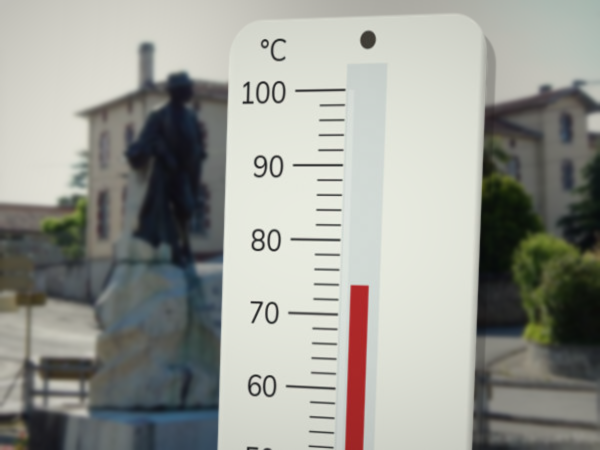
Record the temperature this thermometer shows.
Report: 74 °C
